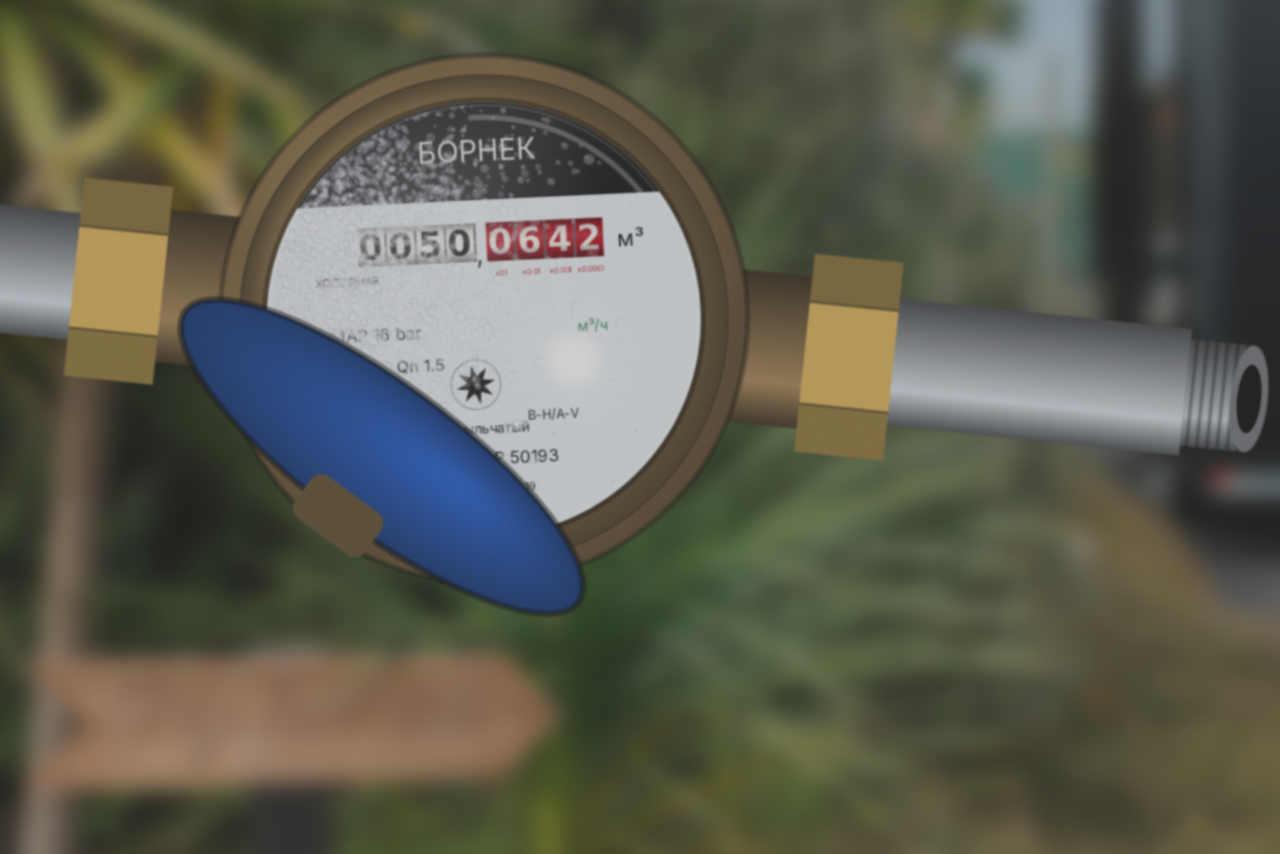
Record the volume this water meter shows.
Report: 50.0642 m³
